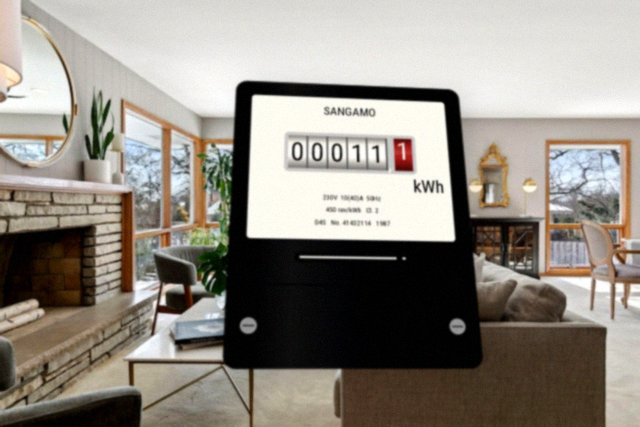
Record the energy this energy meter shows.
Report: 11.1 kWh
